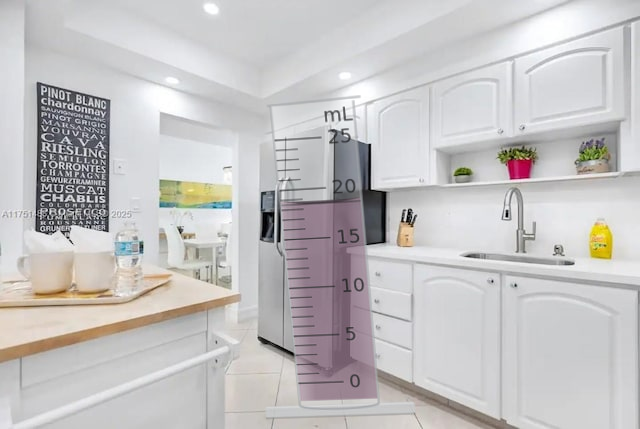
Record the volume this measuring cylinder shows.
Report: 18.5 mL
